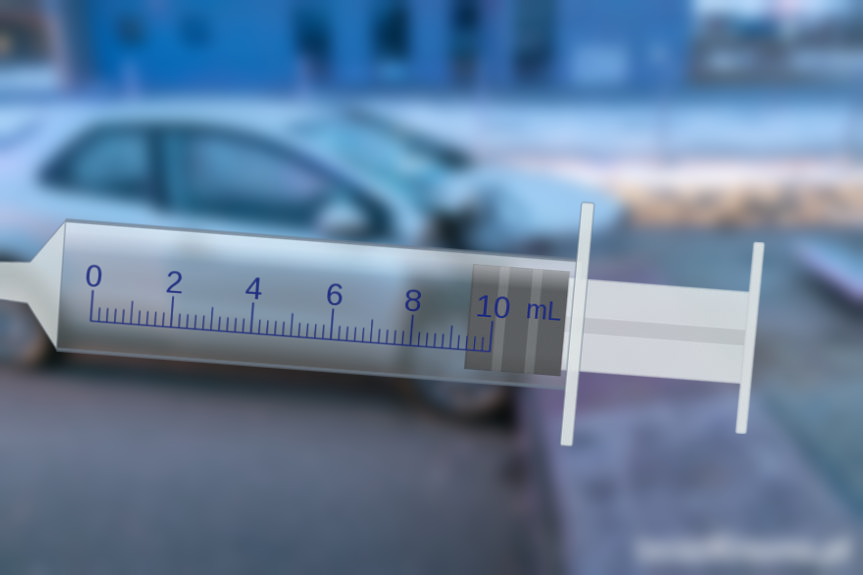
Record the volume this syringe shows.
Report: 9.4 mL
